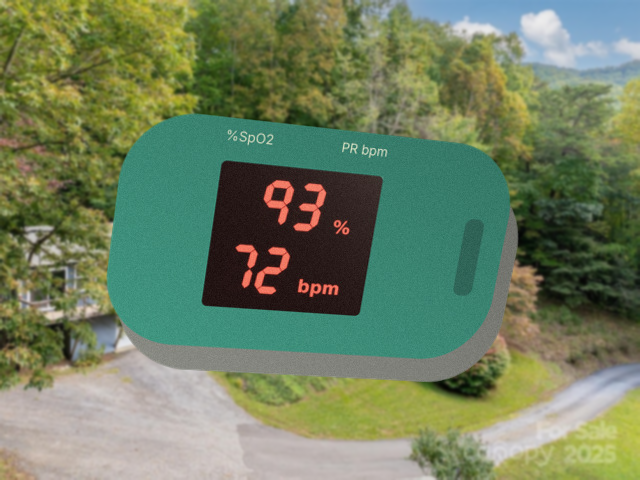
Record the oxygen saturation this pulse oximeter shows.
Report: 93 %
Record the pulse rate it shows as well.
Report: 72 bpm
